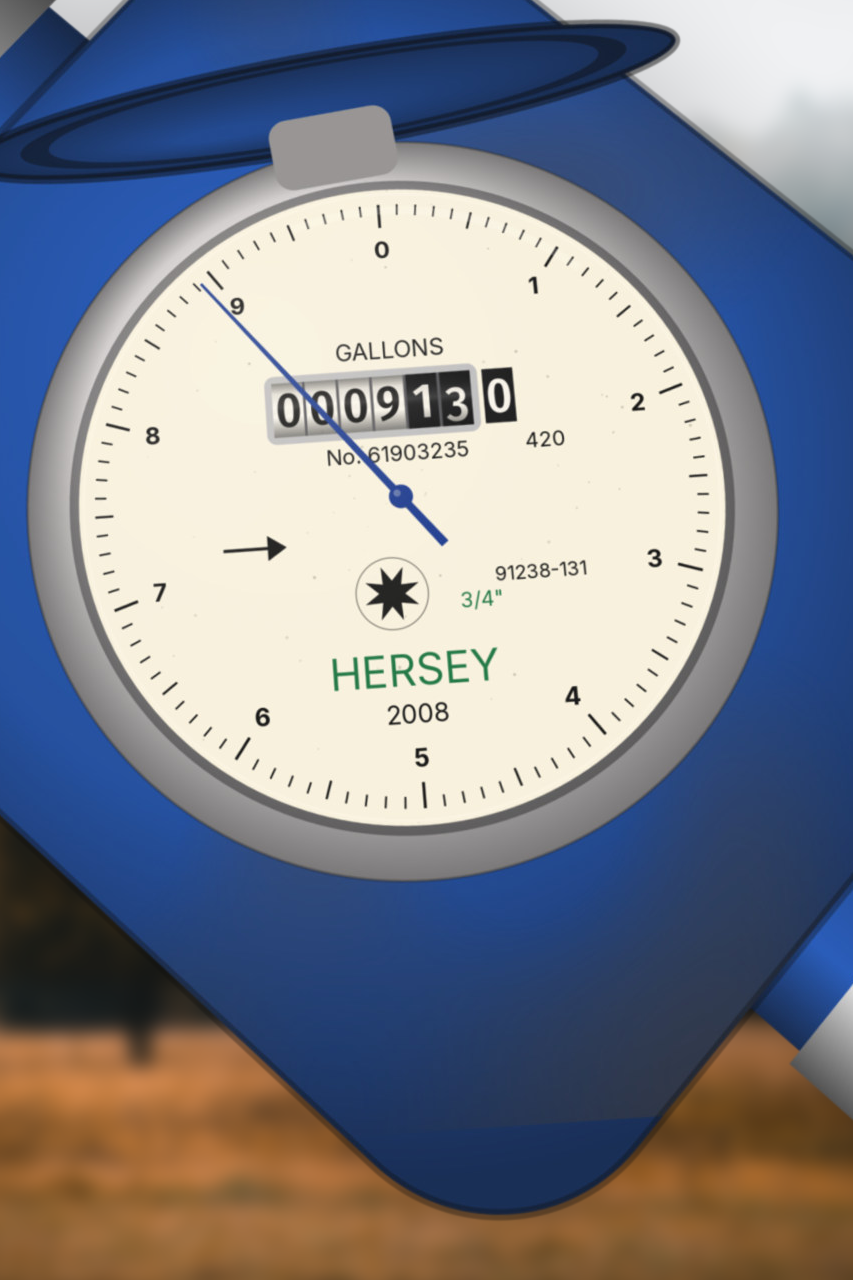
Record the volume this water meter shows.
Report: 9128.9 gal
